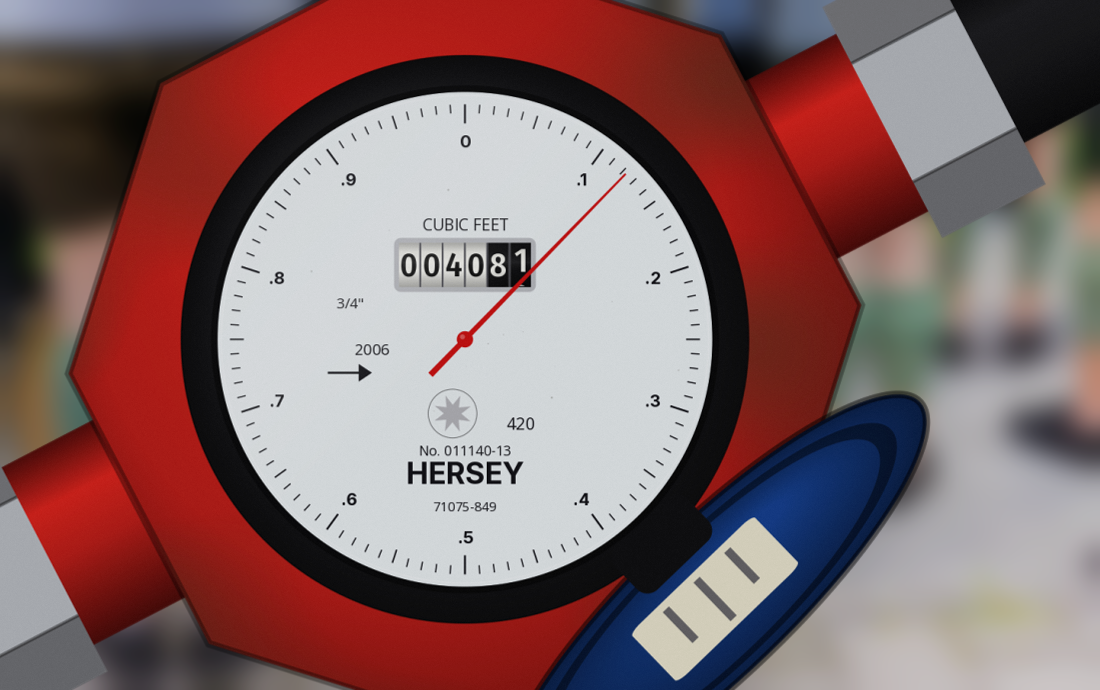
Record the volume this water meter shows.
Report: 4081.12 ft³
